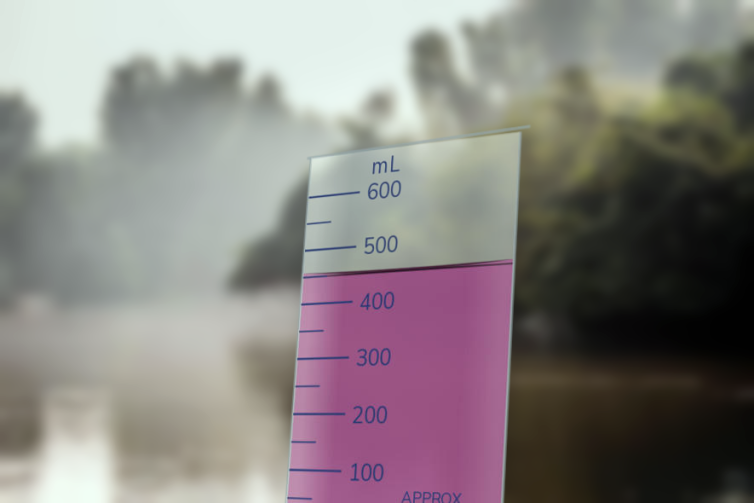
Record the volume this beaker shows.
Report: 450 mL
